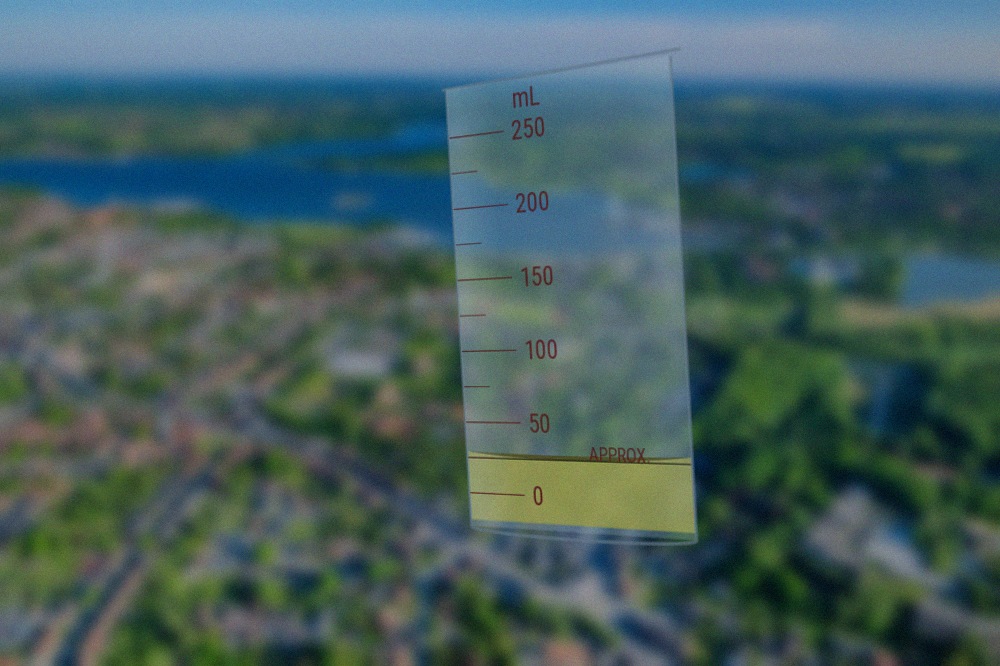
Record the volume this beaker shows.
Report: 25 mL
